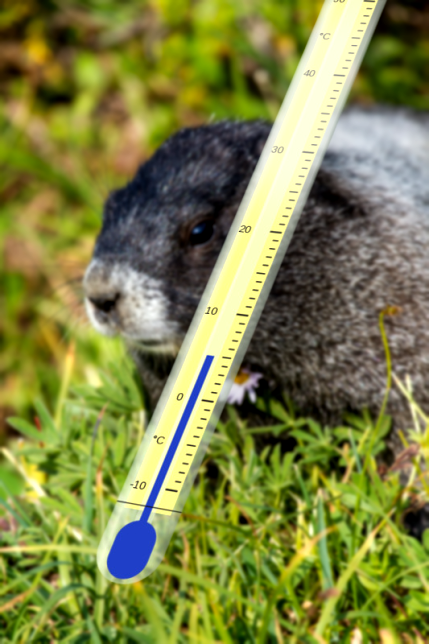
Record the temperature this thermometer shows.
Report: 5 °C
